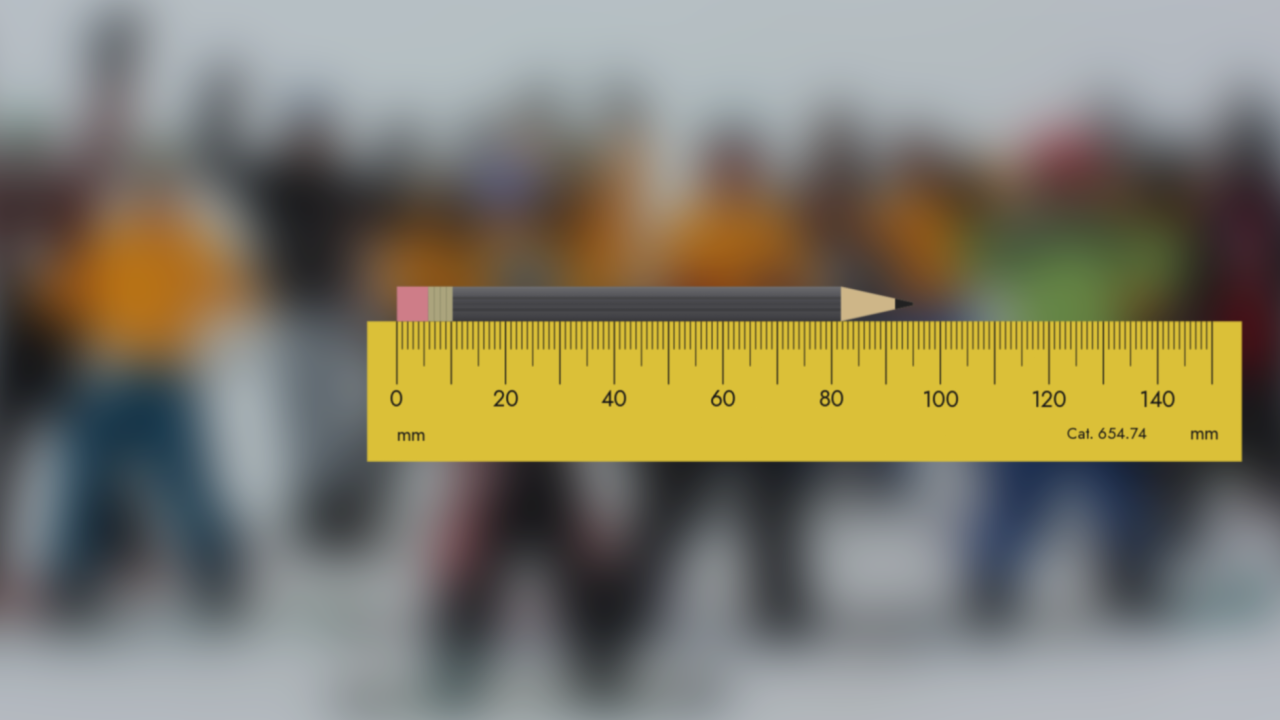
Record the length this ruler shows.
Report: 95 mm
